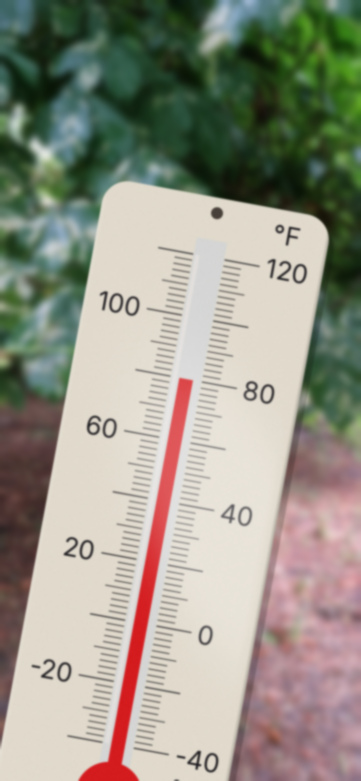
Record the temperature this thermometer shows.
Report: 80 °F
